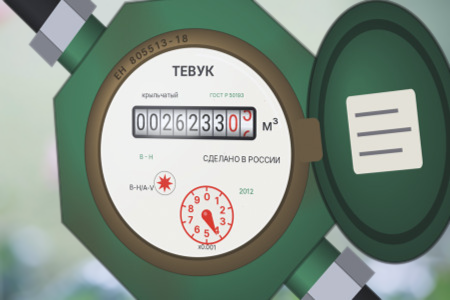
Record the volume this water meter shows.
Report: 26233.054 m³
